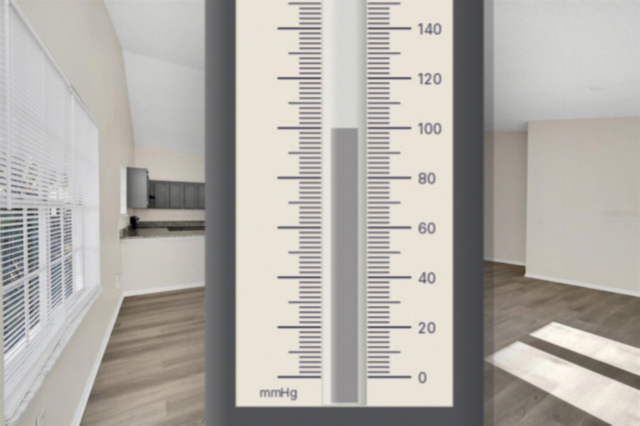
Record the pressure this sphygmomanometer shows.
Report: 100 mmHg
